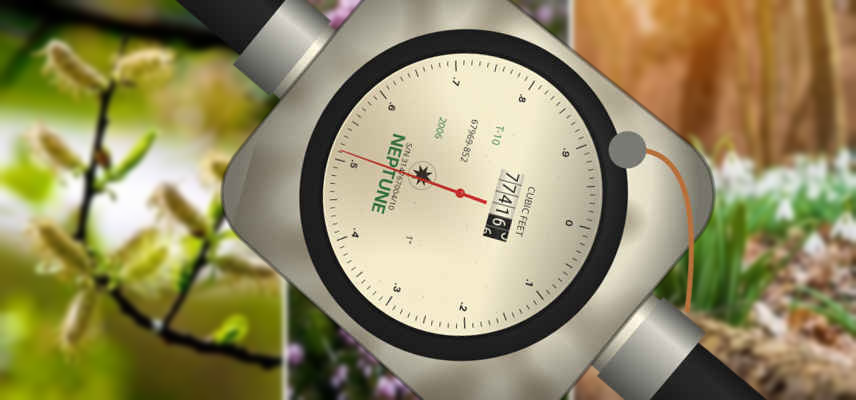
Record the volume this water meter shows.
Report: 774165.51 ft³
